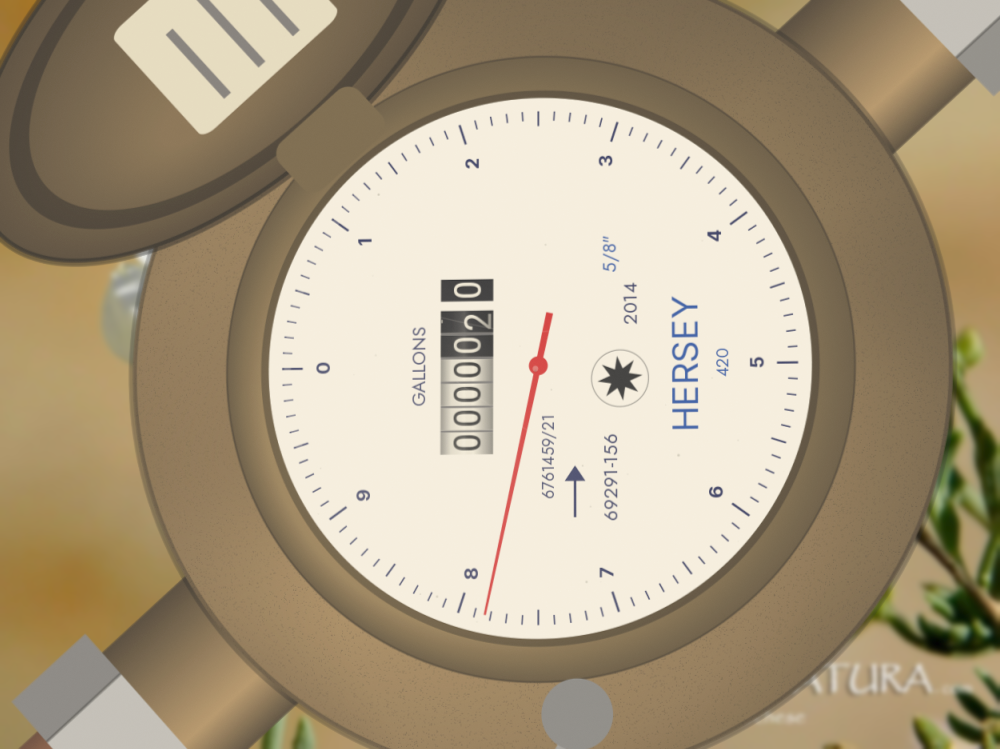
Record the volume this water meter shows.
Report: 17.8 gal
